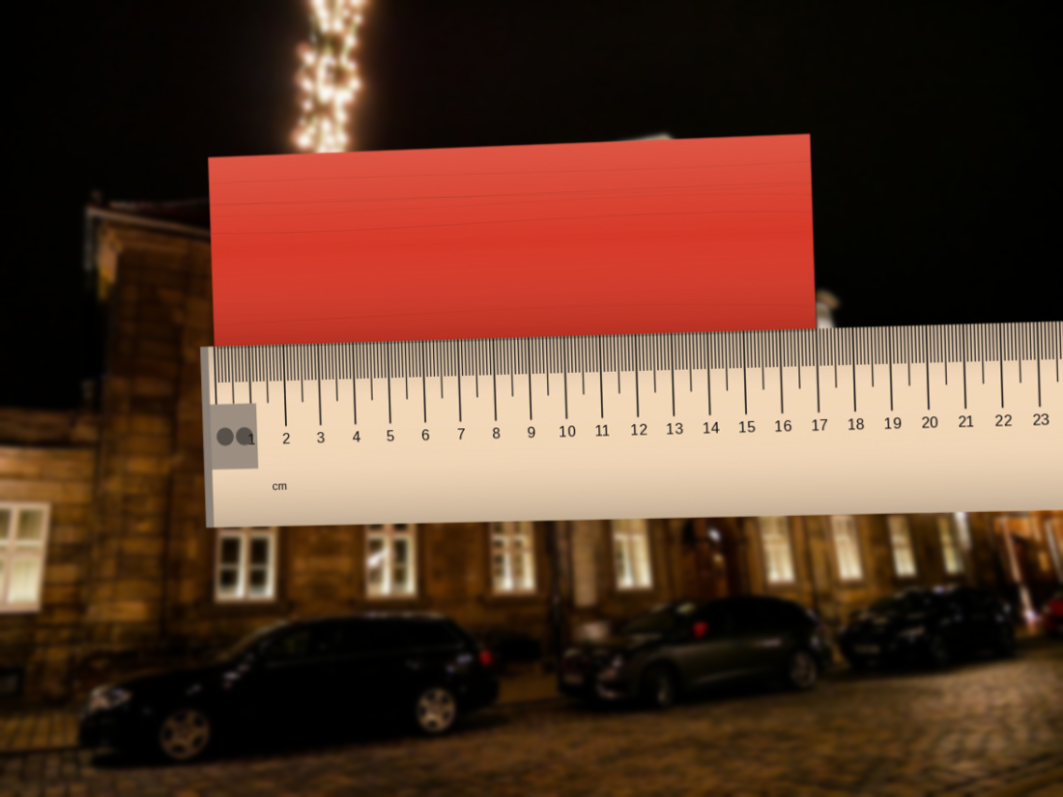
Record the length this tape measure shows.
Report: 17 cm
